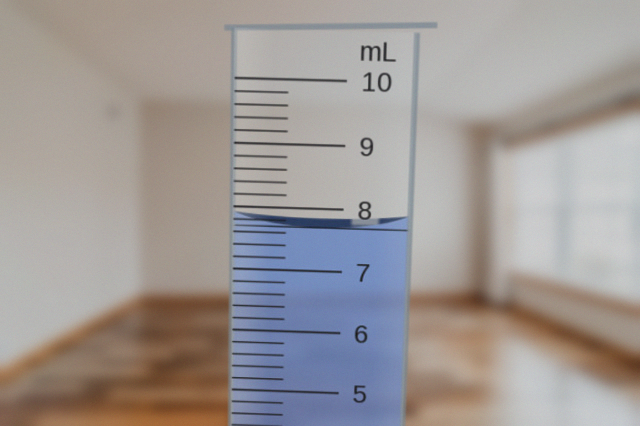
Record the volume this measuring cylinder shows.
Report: 7.7 mL
